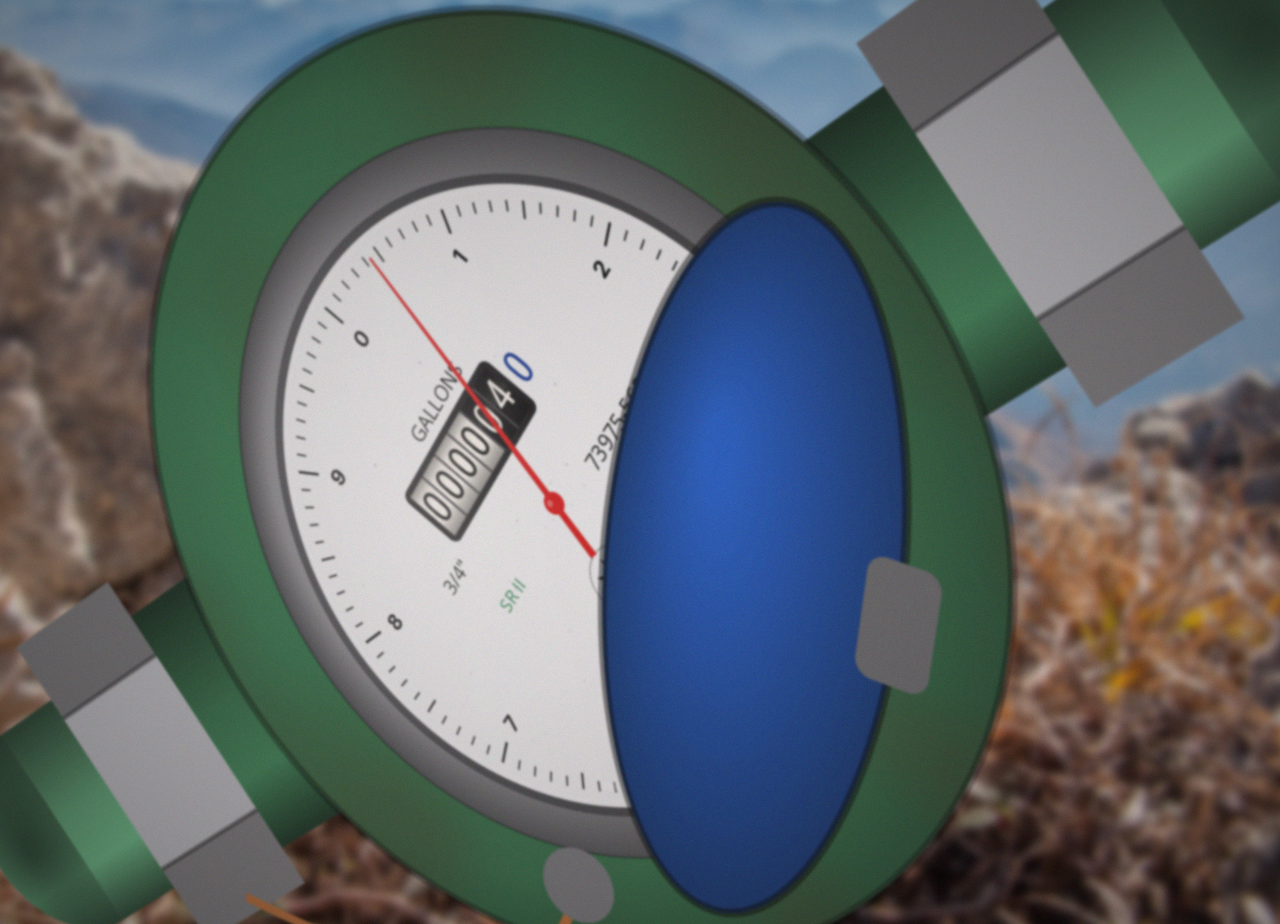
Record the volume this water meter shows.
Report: 40.4 gal
